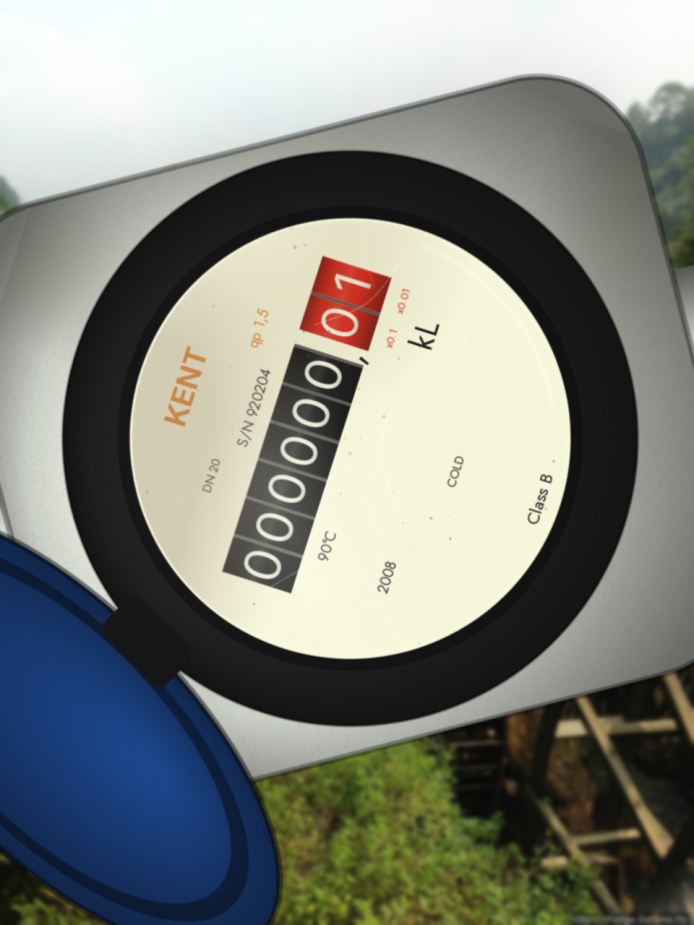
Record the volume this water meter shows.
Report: 0.01 kL
